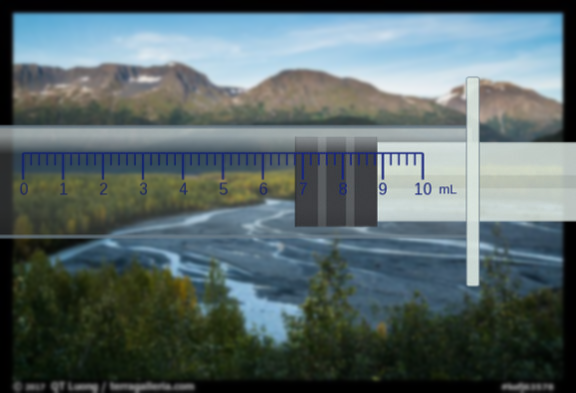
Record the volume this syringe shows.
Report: 6.8 mL
